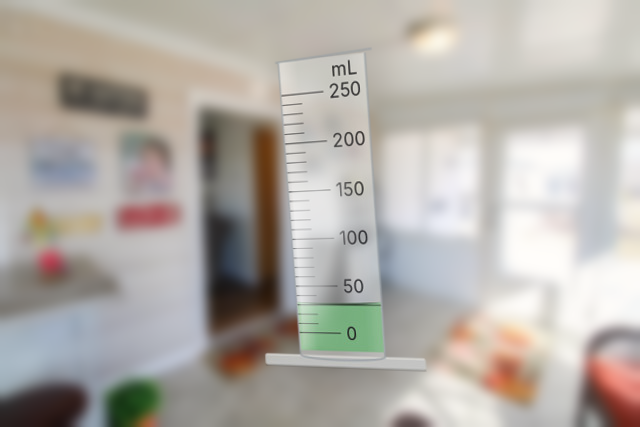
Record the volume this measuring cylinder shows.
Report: 30 mL
